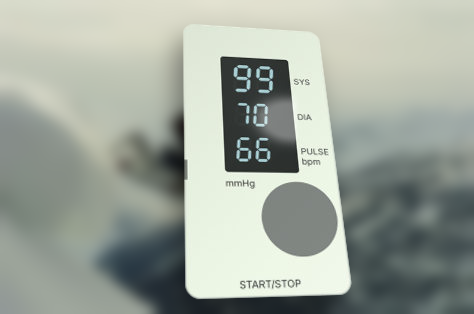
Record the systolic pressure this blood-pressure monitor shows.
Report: 99 mmHg
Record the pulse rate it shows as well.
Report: 66 bpm
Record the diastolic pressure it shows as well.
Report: 70 mmHg
